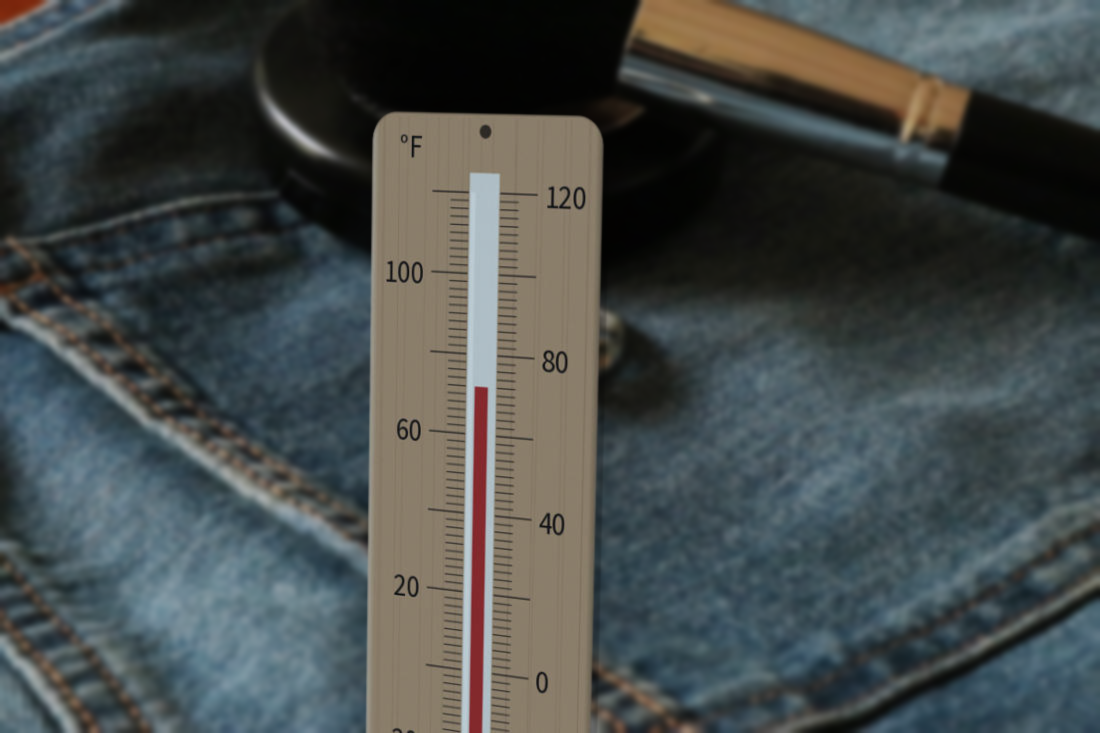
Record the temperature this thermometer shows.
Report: 72 °F
